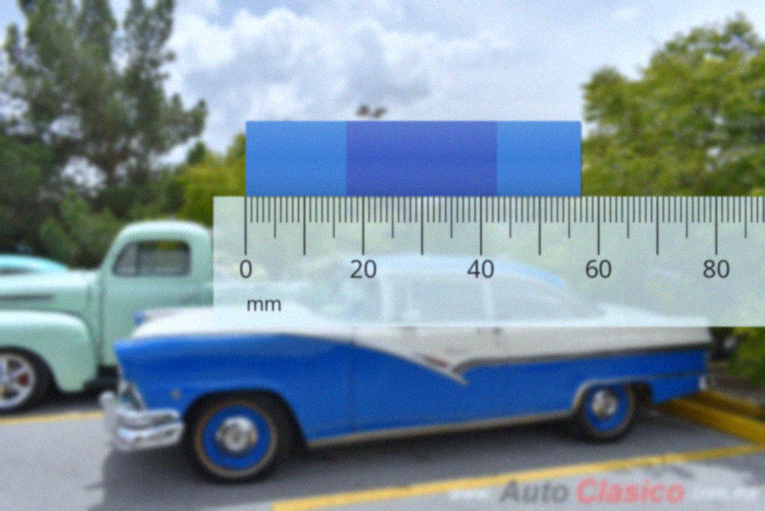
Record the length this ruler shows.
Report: 57 mm
